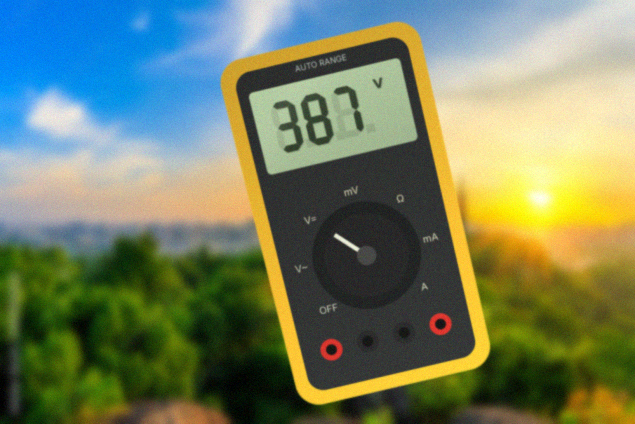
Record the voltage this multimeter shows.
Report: 387 V
